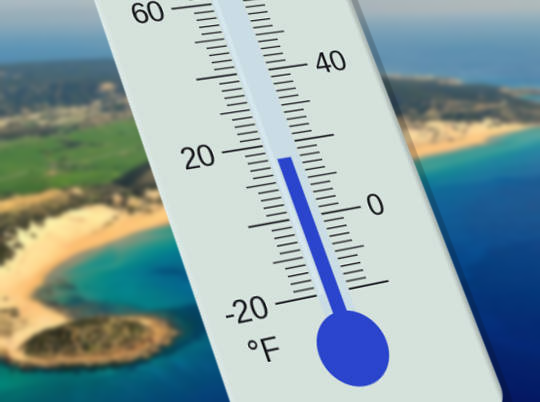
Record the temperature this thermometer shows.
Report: 16 °F
